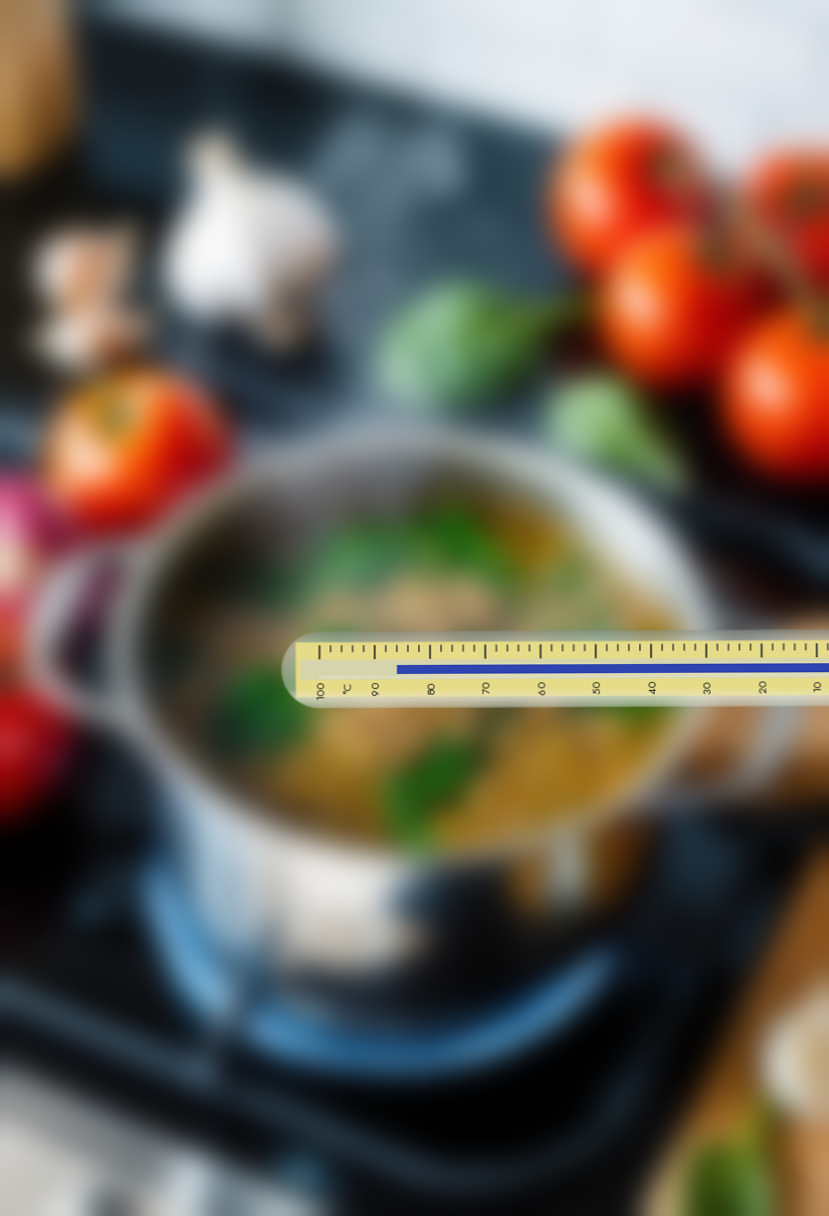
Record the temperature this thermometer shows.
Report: 86 °C
